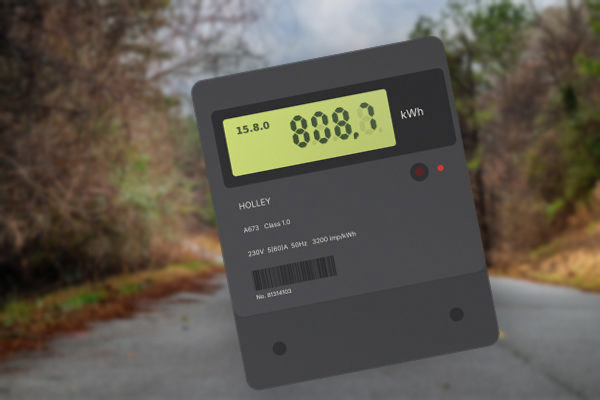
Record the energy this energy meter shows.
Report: 808.7 kWh
